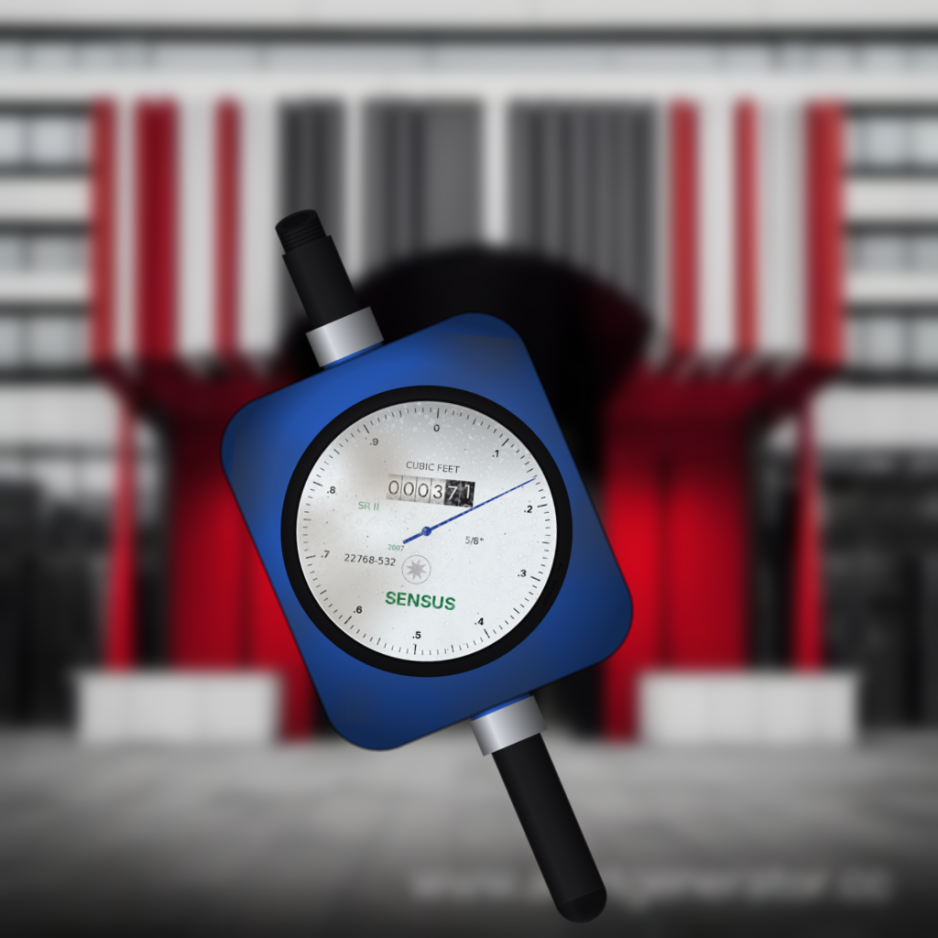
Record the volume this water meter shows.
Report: 371.16 ft³
